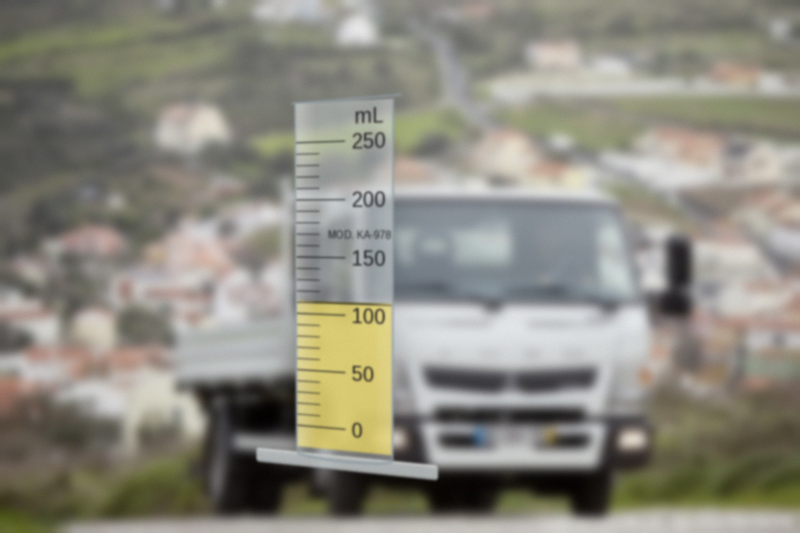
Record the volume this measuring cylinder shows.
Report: 110 mL
